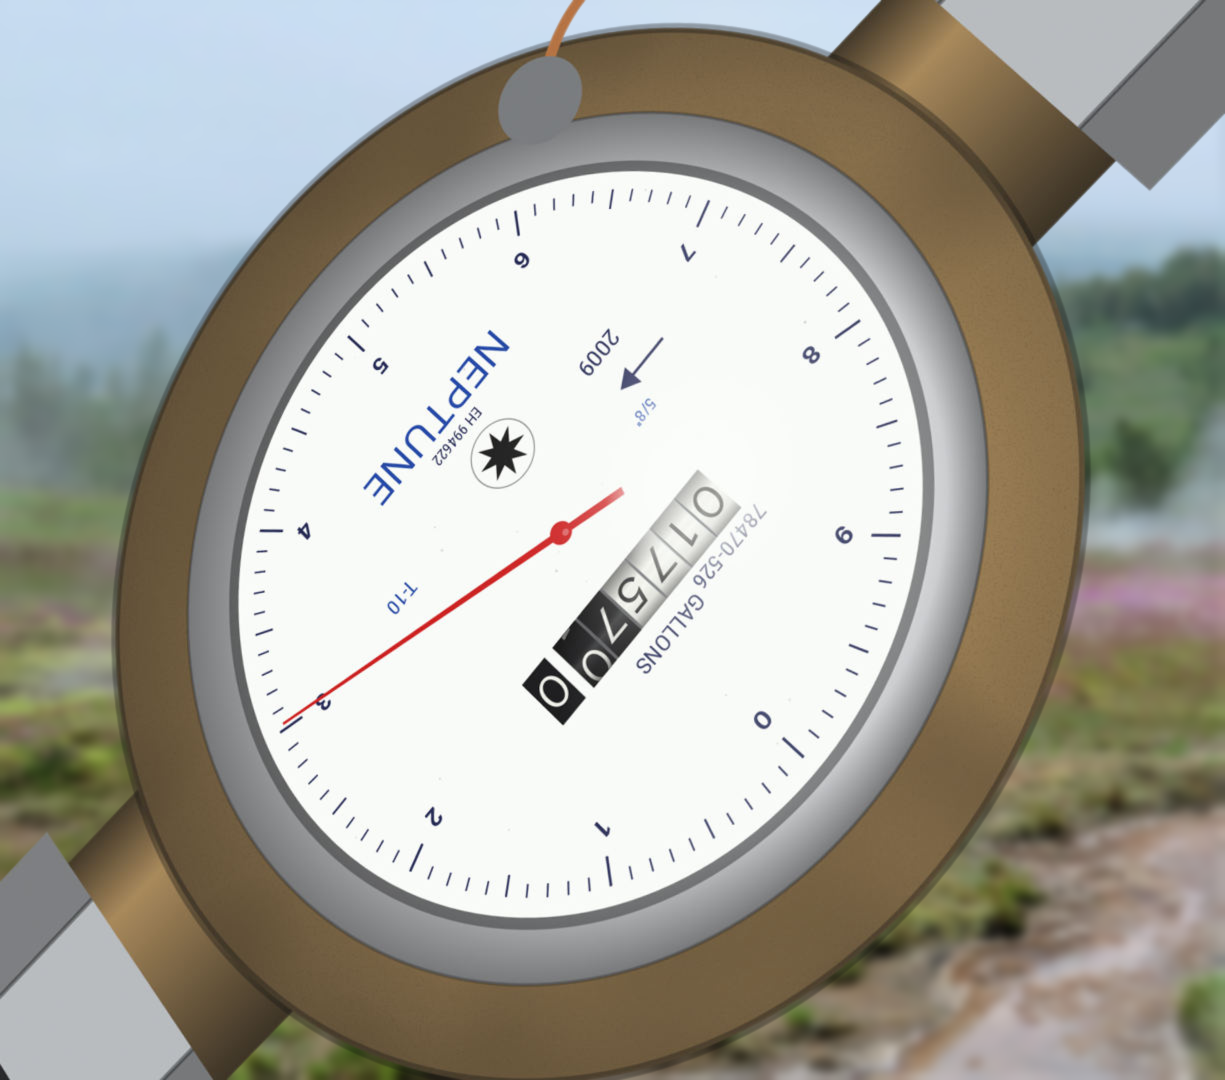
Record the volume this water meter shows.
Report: 175703.0 gal
